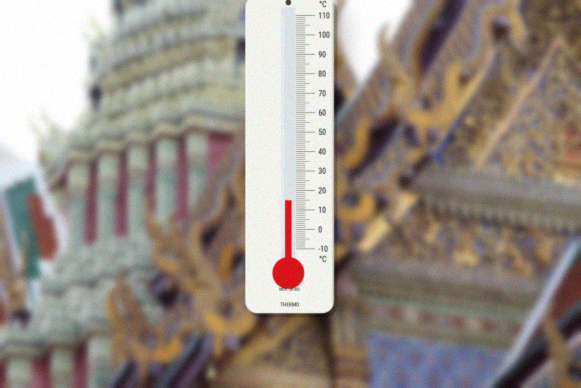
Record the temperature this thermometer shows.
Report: 15 °C
